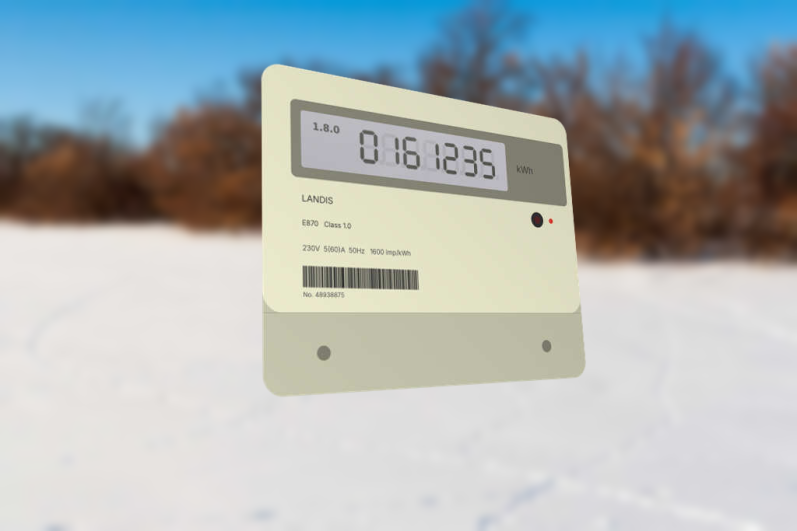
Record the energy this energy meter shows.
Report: 161235 kWh
